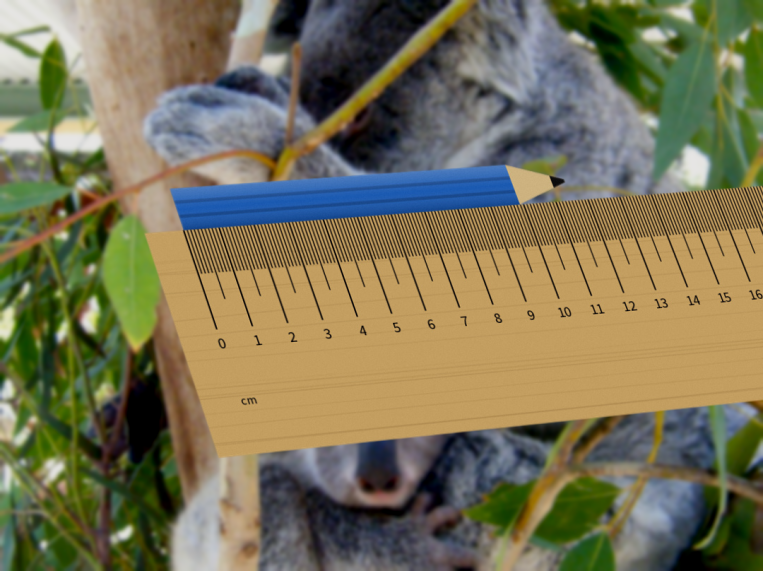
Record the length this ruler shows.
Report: 11.5 cm
